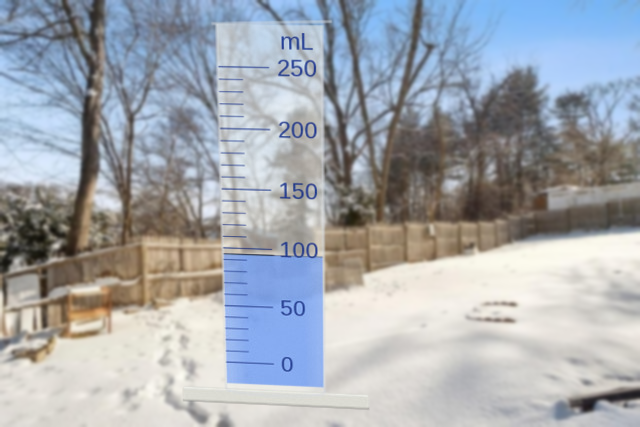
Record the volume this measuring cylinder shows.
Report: 95 mL
